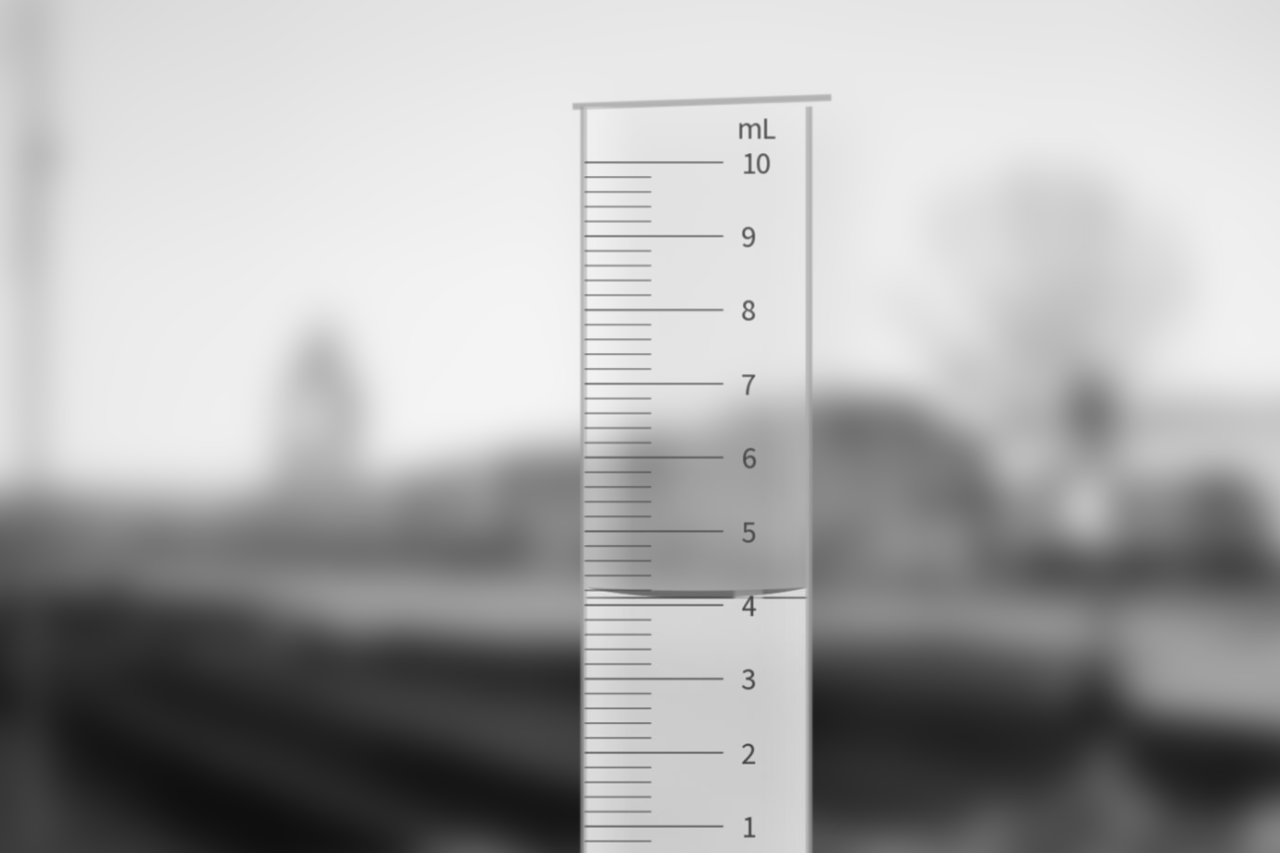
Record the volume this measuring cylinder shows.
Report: 4.1 mL
